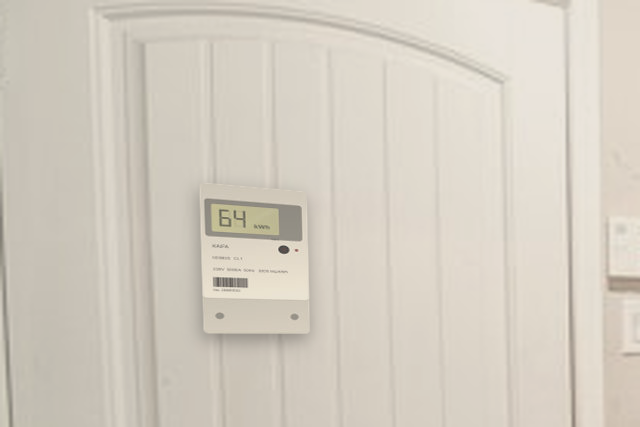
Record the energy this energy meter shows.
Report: 64 kWh
